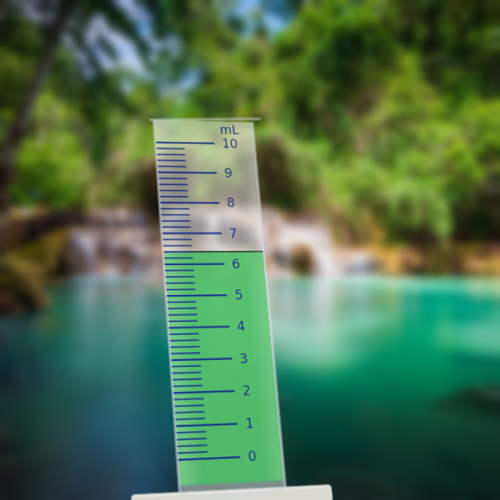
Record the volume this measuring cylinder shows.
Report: 6.4 mL
